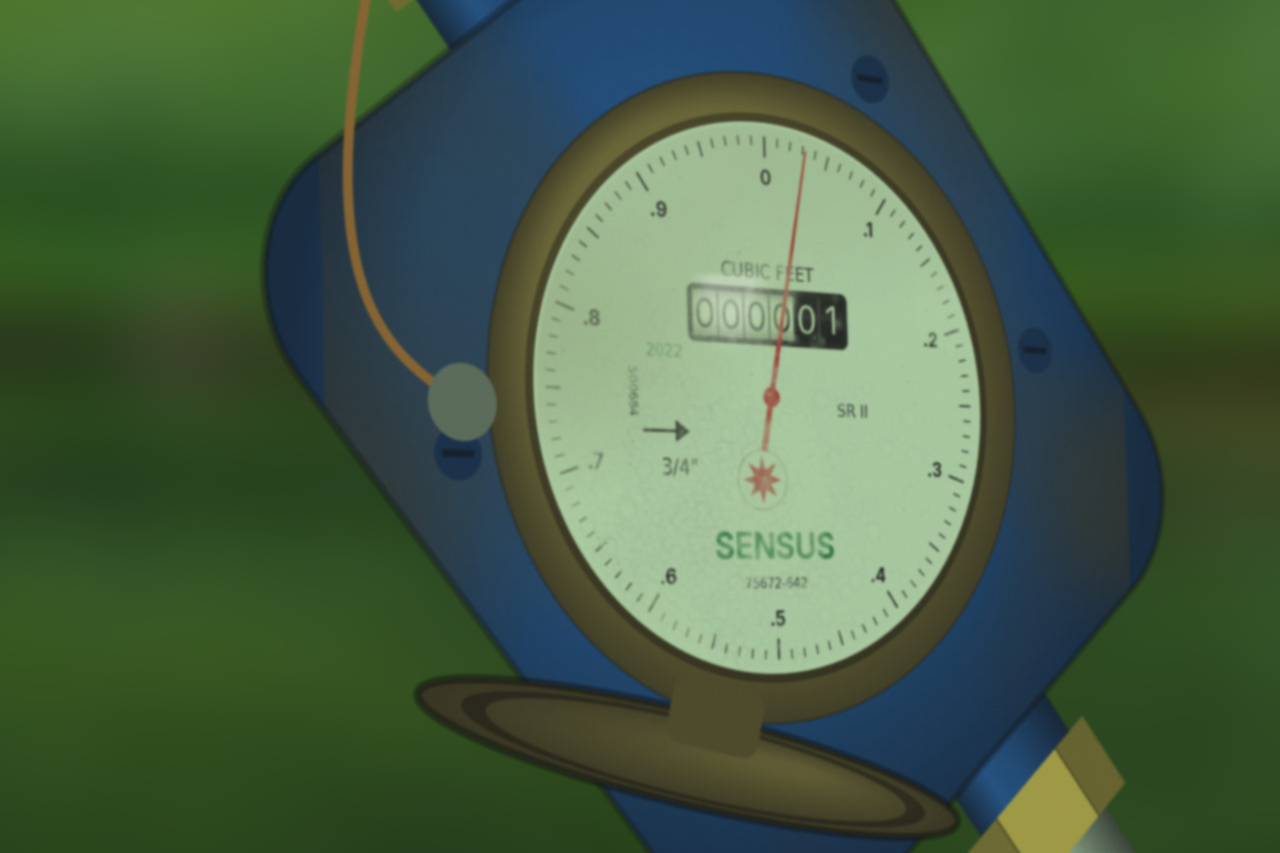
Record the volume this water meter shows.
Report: 1.03 ft³
